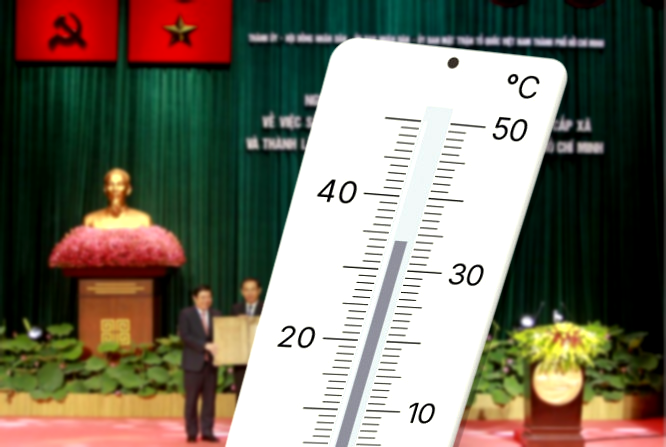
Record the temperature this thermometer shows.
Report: 34 °C
